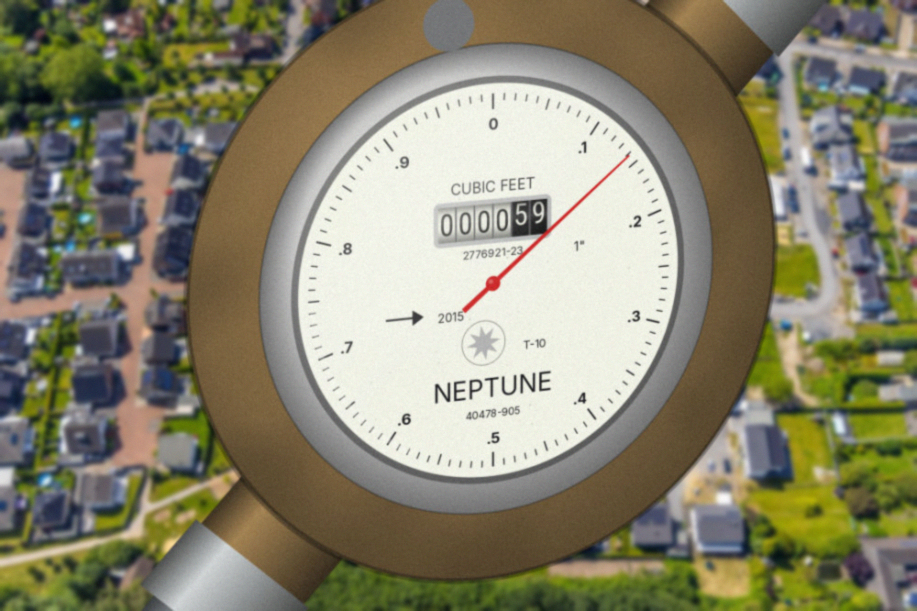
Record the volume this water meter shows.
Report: 59.14 ft³
